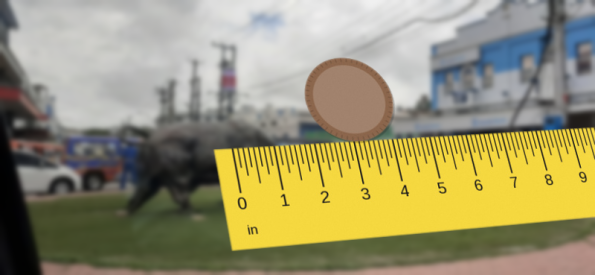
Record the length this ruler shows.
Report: 2.25 in
